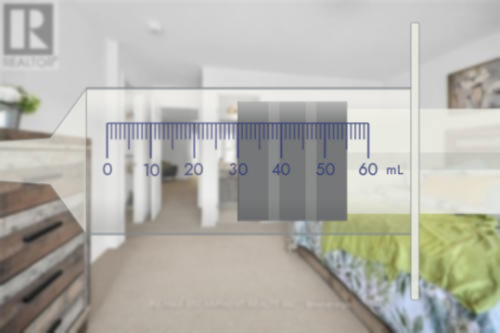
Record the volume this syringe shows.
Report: 30 mL
